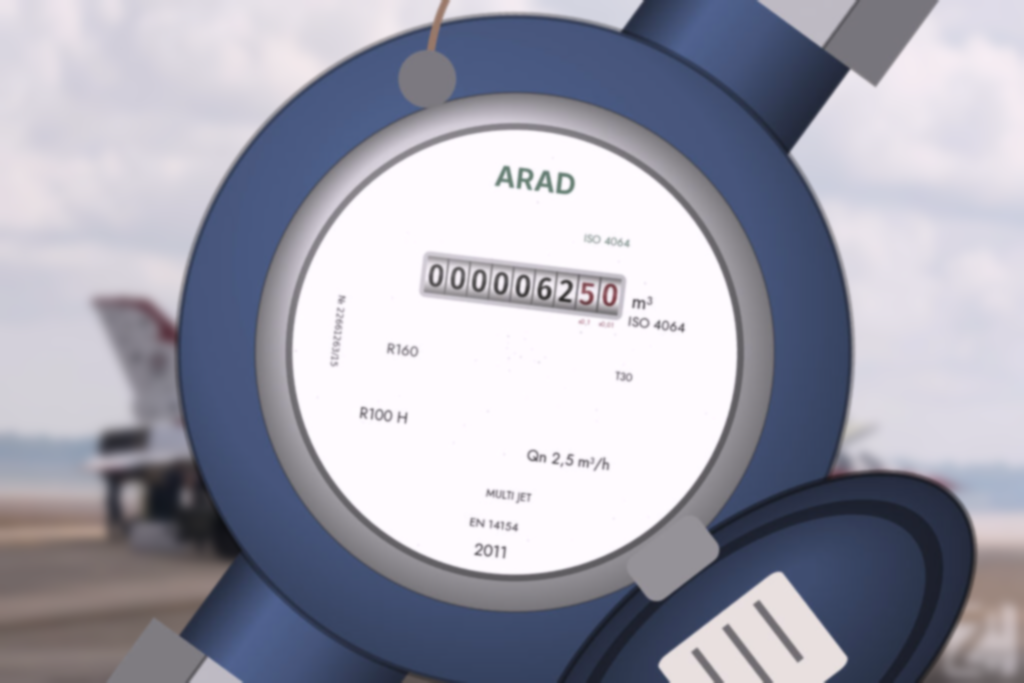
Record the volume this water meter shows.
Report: 62.50 m³
